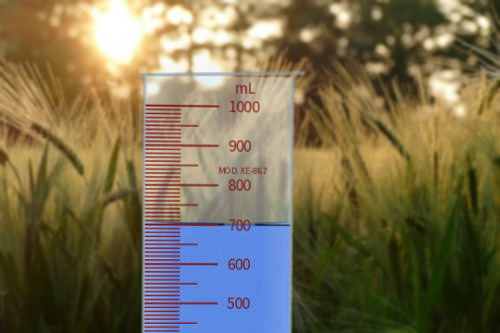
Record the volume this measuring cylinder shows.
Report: 700 mL
